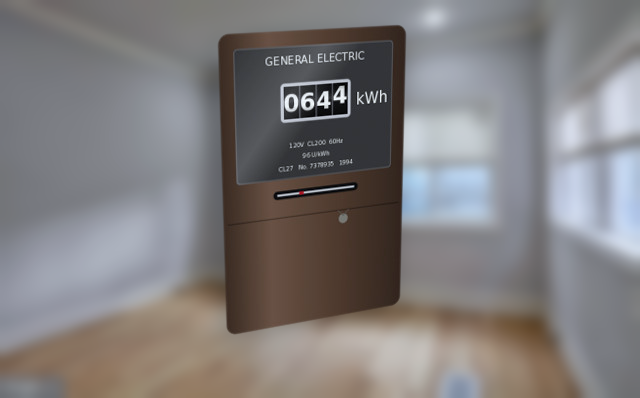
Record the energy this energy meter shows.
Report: 644 kWh
